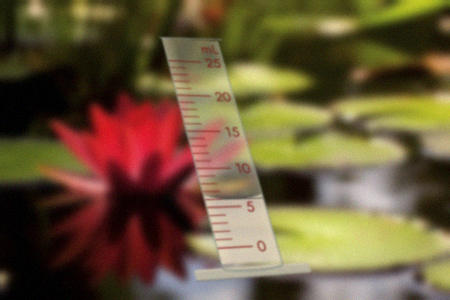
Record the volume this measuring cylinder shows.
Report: 6 mL
